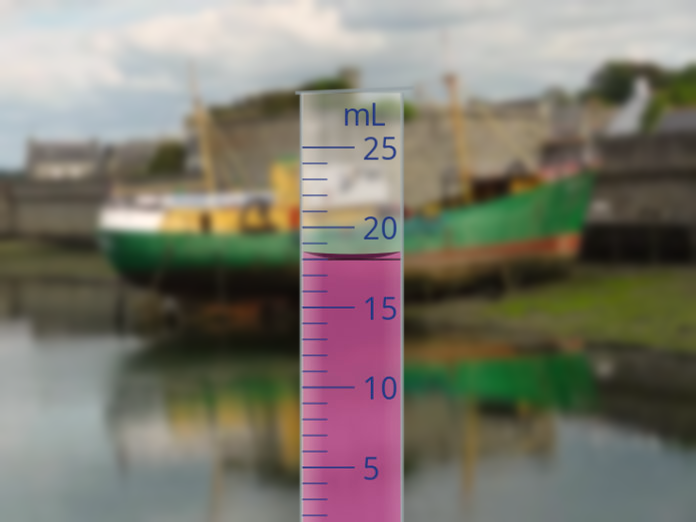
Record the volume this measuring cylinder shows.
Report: 18 mL
